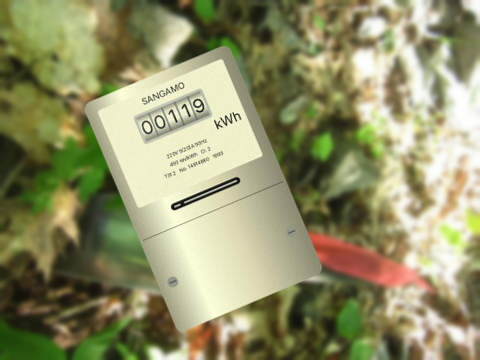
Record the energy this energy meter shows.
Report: 119 kWh
